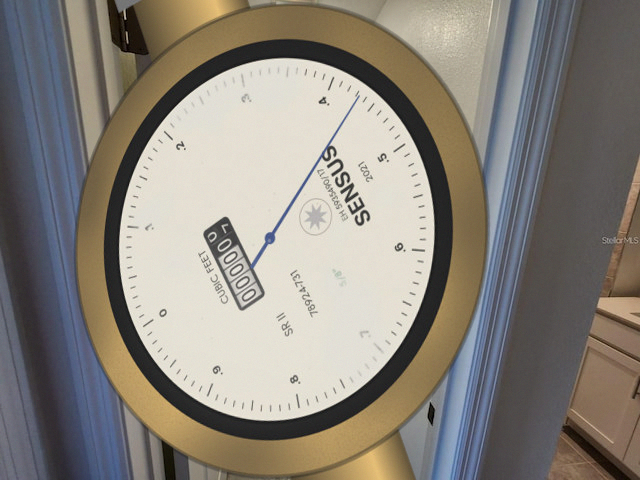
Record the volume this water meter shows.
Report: 6.43 ft³
